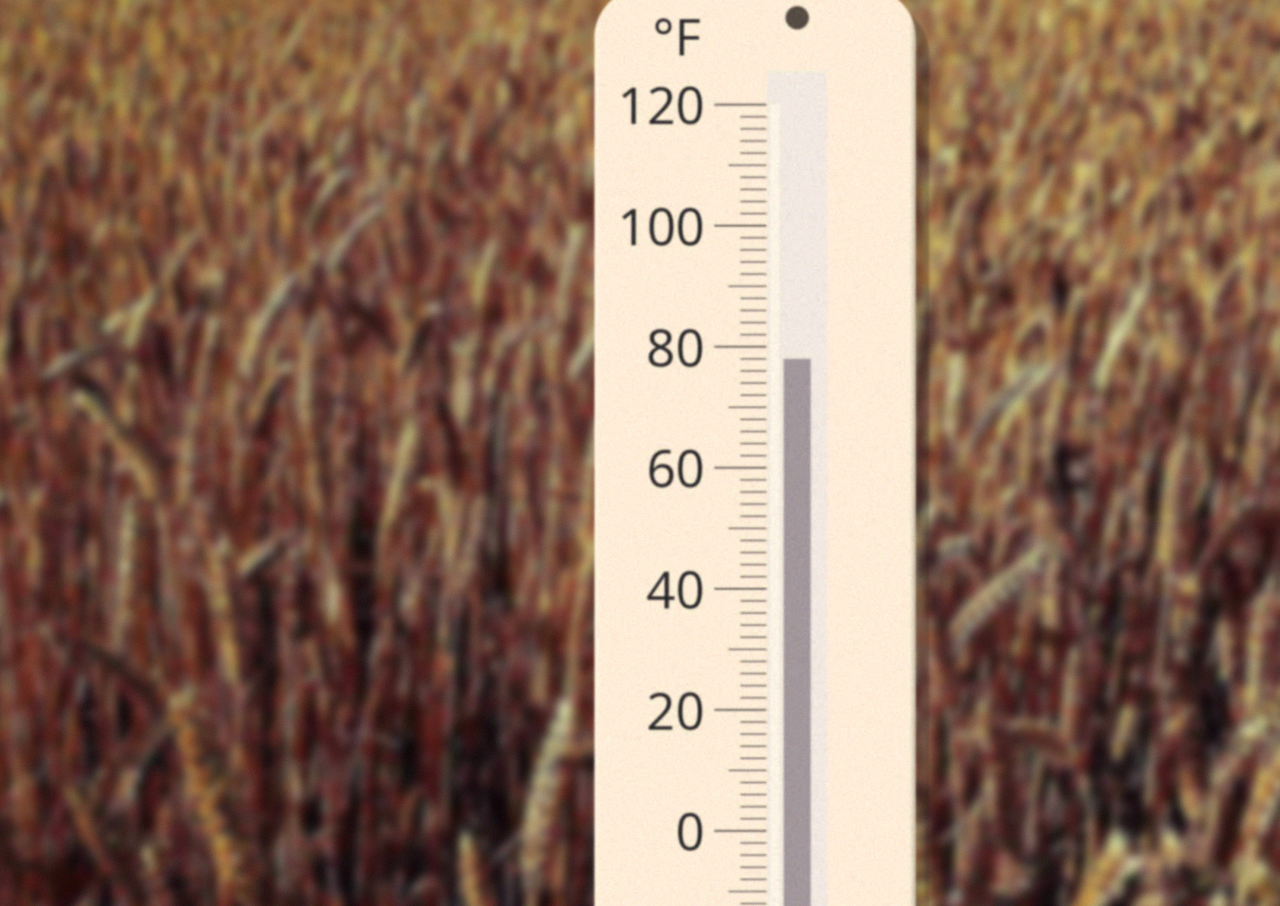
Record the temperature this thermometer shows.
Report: 78 °F
